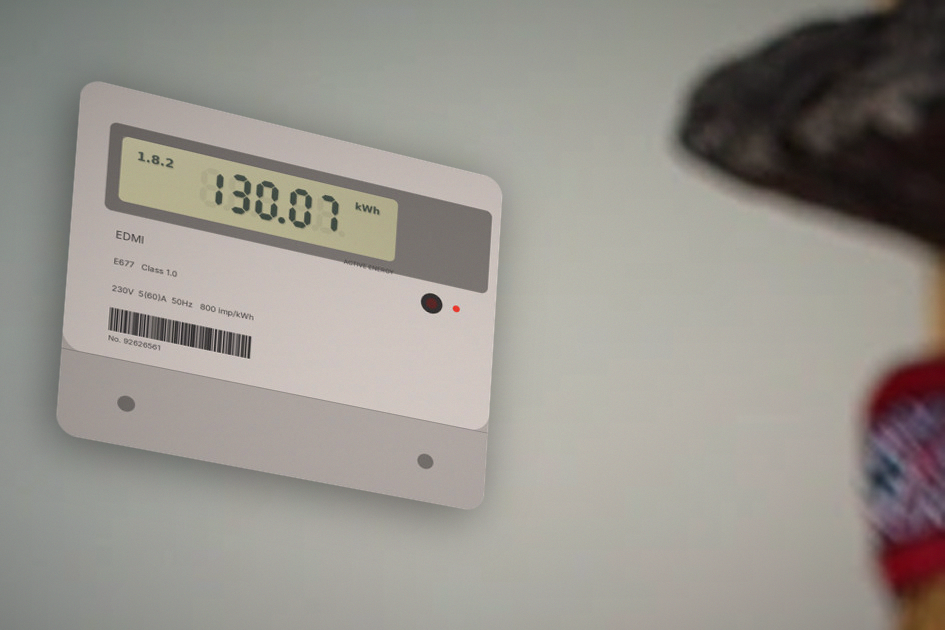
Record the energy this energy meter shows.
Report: 130.07 kWh
